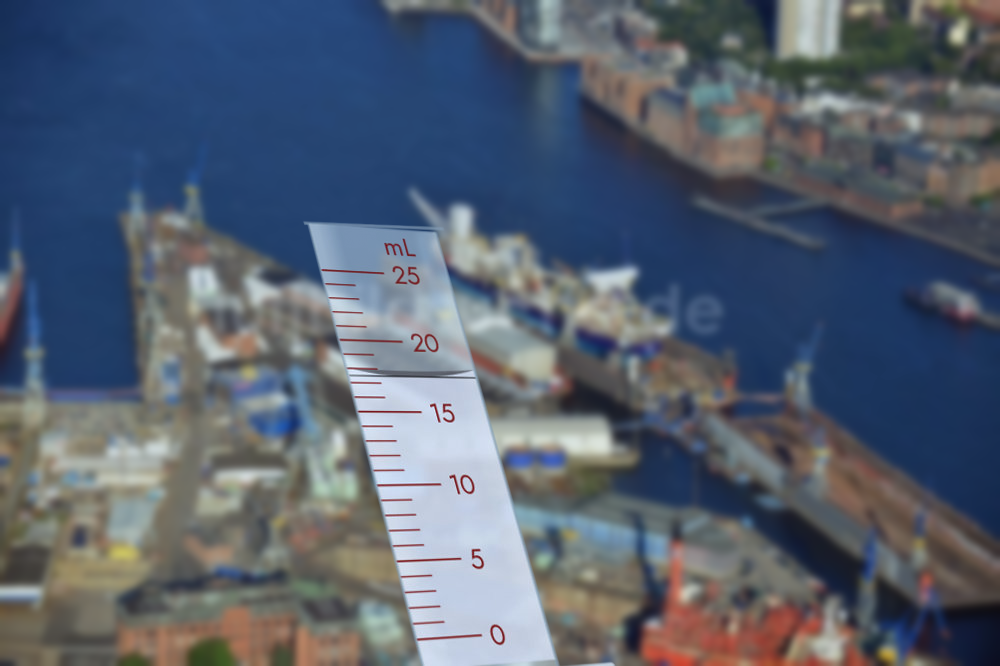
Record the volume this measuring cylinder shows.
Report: 17.5 mL
